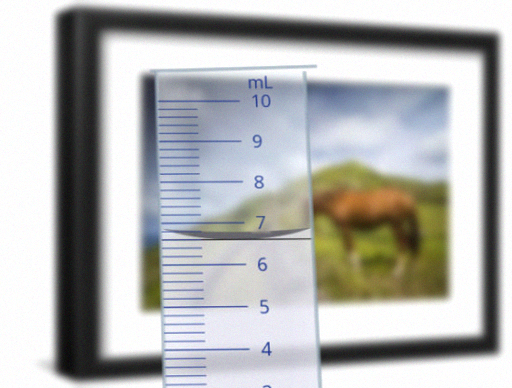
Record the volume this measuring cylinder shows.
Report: 6.6 mL
